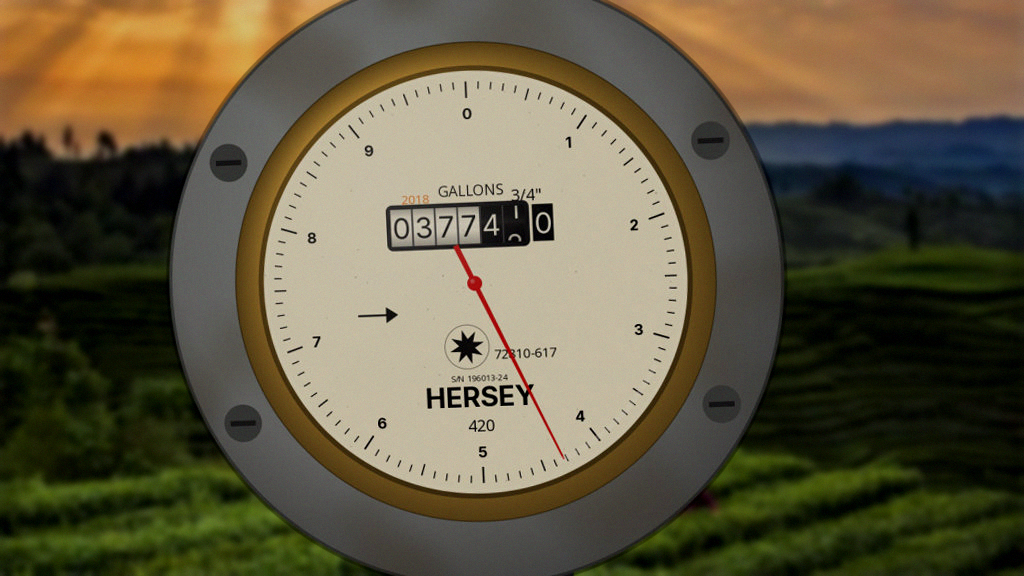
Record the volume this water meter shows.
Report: 377414.3 gal
